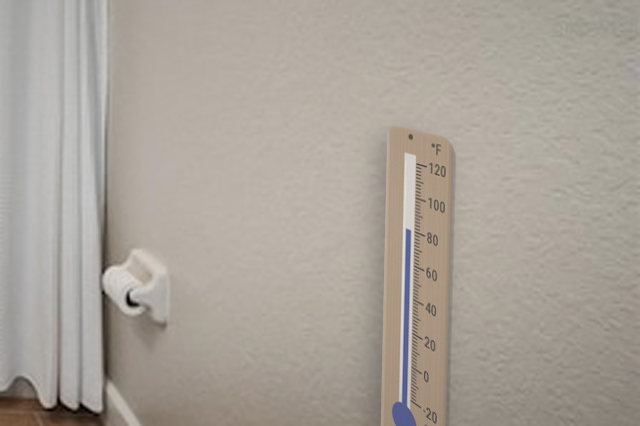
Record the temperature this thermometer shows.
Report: 80 °F
